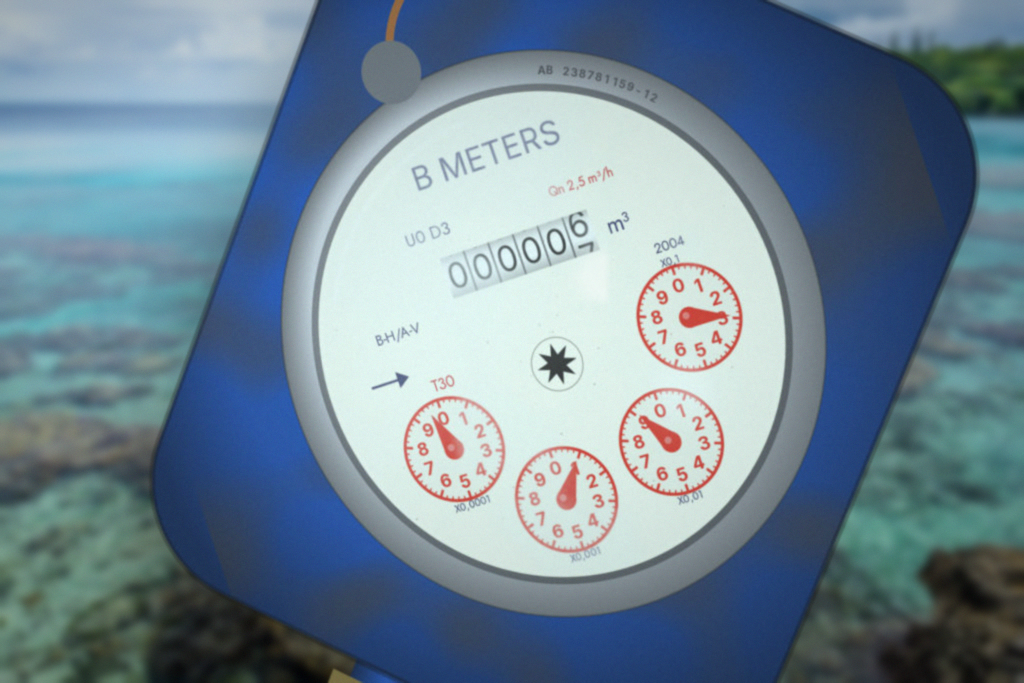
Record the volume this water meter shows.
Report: 6.2909 m³
